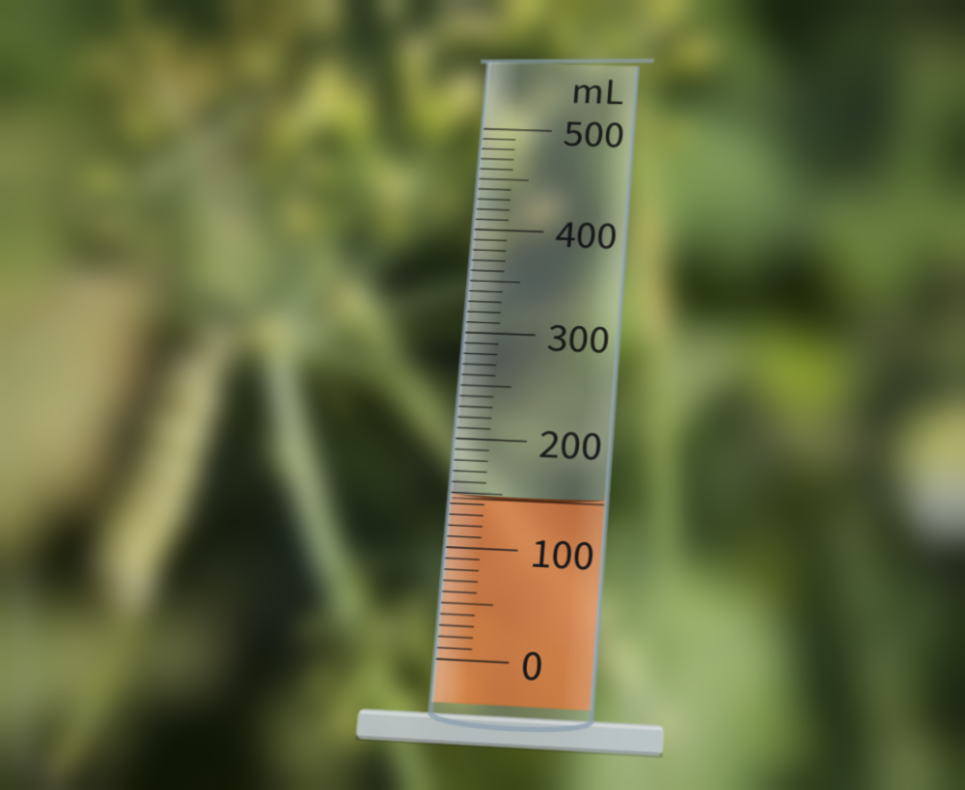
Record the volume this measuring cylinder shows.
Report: 145 mL
